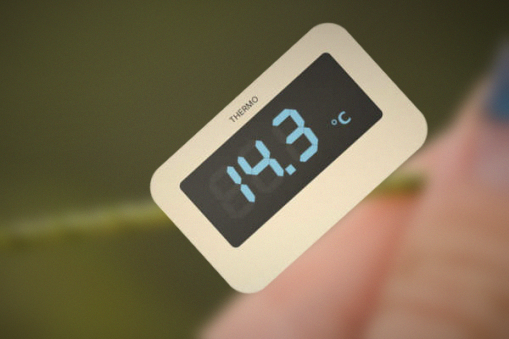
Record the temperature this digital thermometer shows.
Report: 14.3 °C
